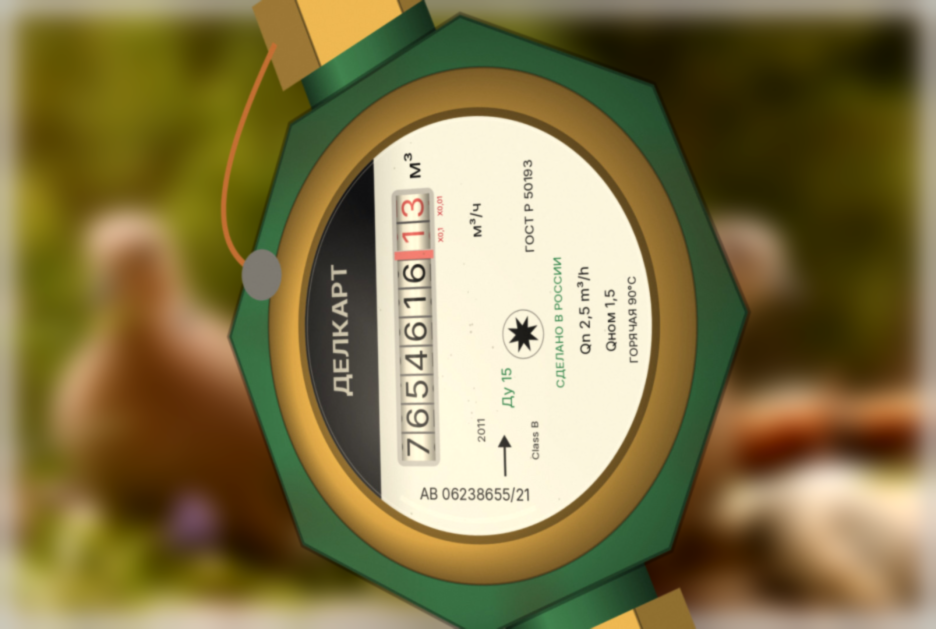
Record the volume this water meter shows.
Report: 7654616.13 m³
